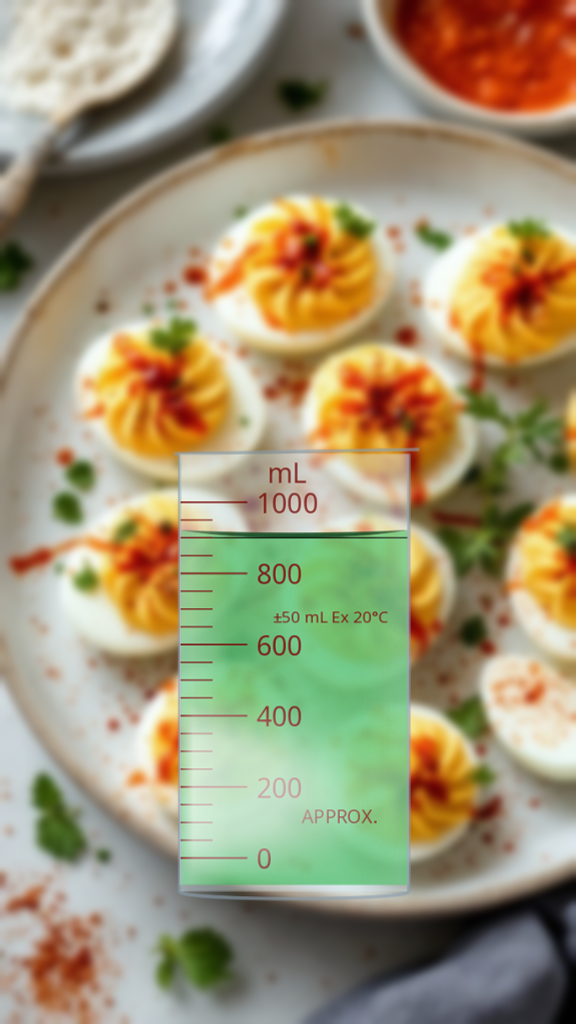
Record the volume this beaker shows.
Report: 900 mL
